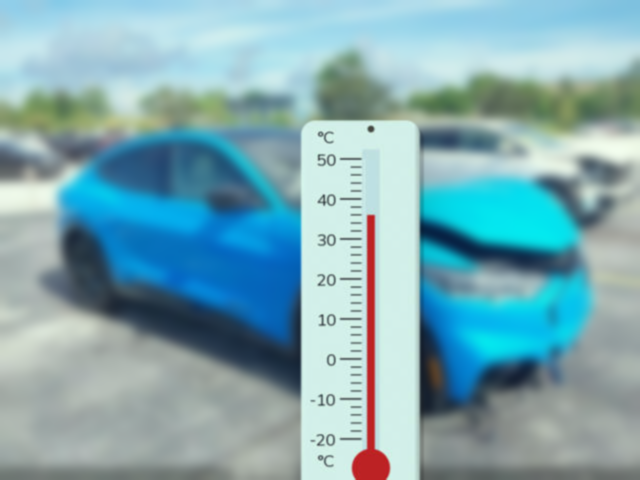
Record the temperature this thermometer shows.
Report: 36 °C
